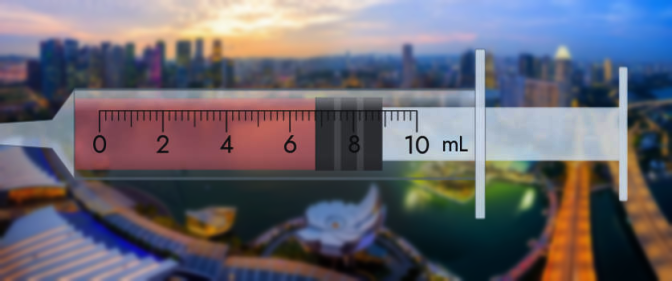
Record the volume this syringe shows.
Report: 6.8 mL
